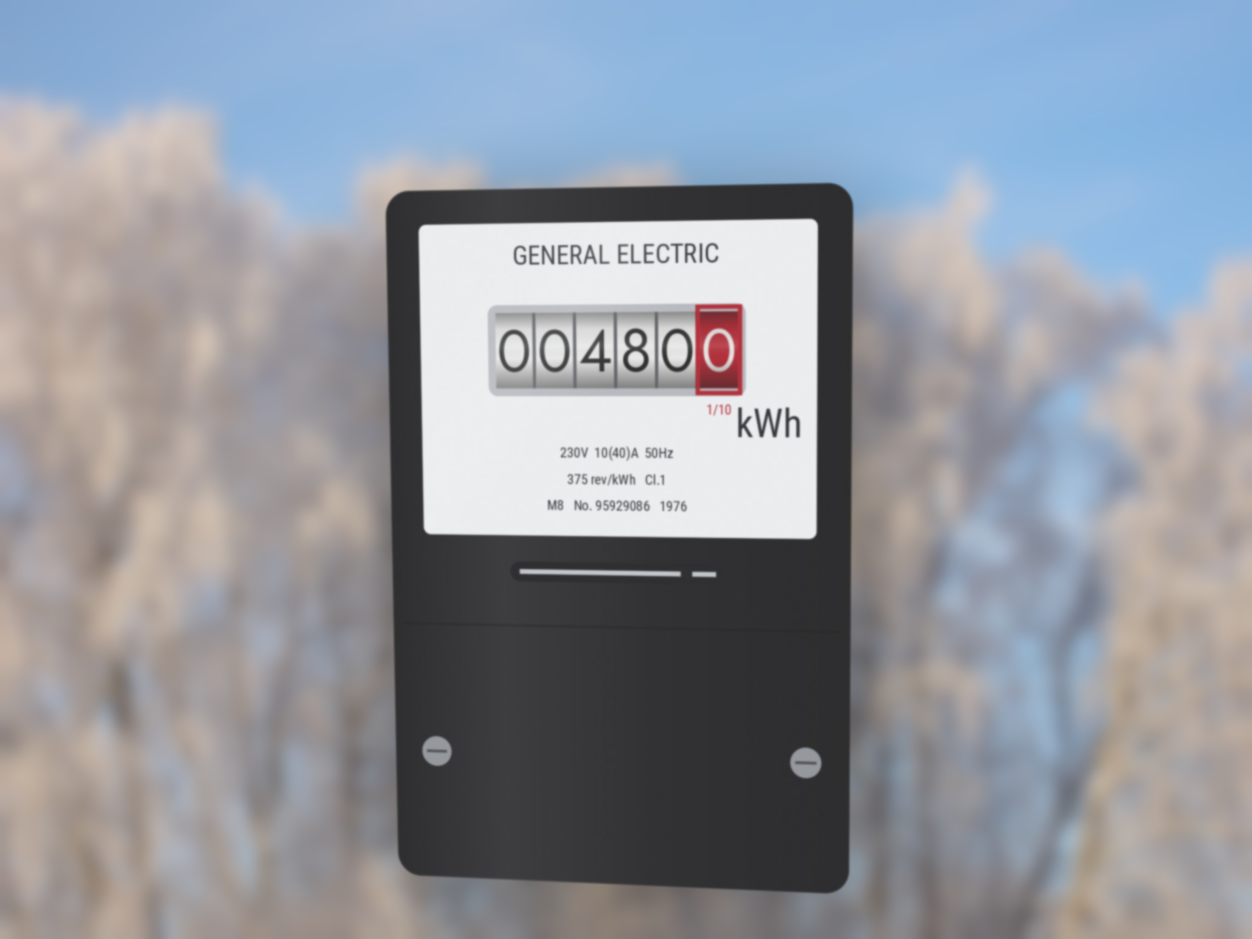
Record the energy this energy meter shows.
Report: 480.0 kWh
